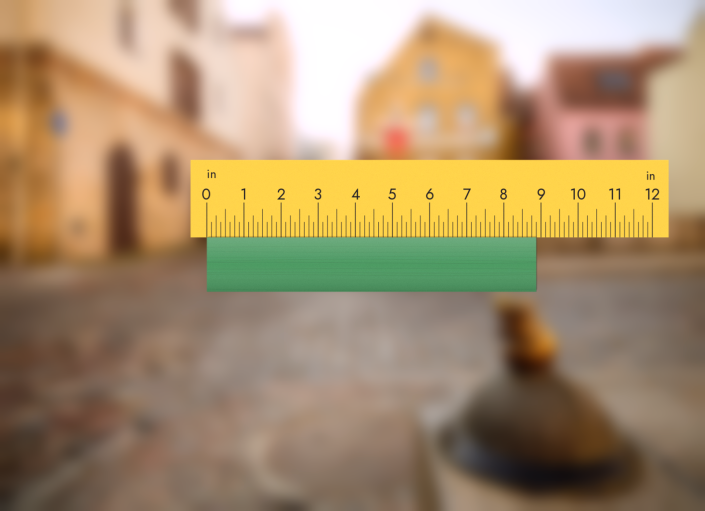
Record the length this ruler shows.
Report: 8.875 in
